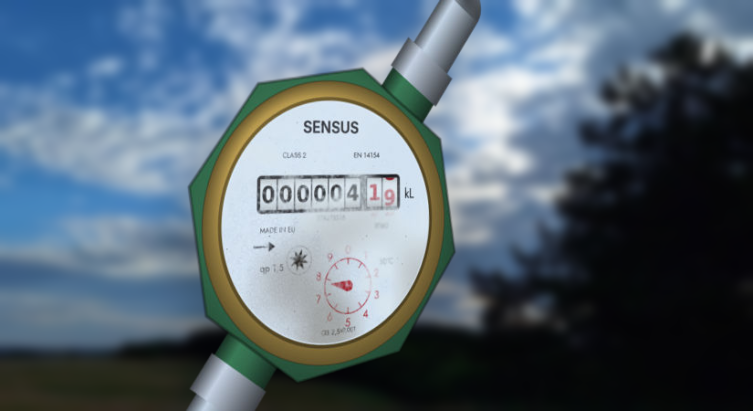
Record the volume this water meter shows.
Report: 4.187 kL
